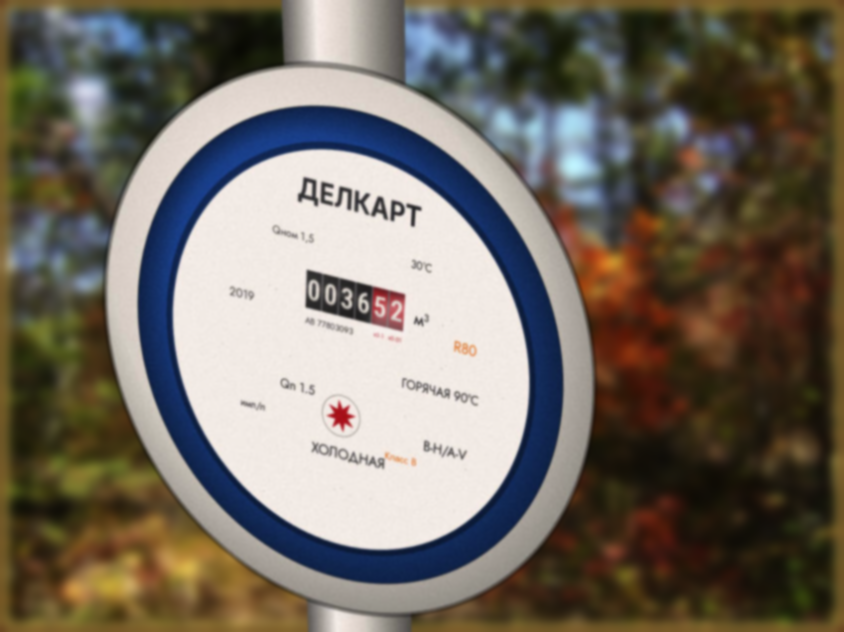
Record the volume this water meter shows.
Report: 36.52 m³
